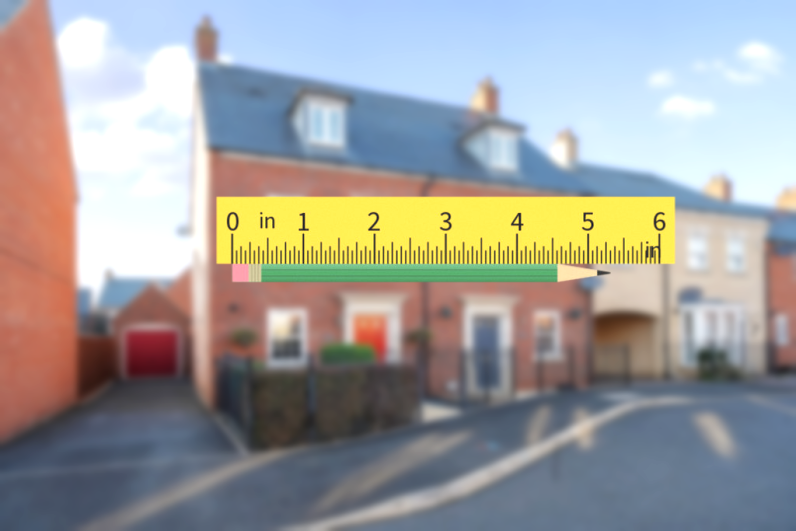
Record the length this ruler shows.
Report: 5.3125 in
